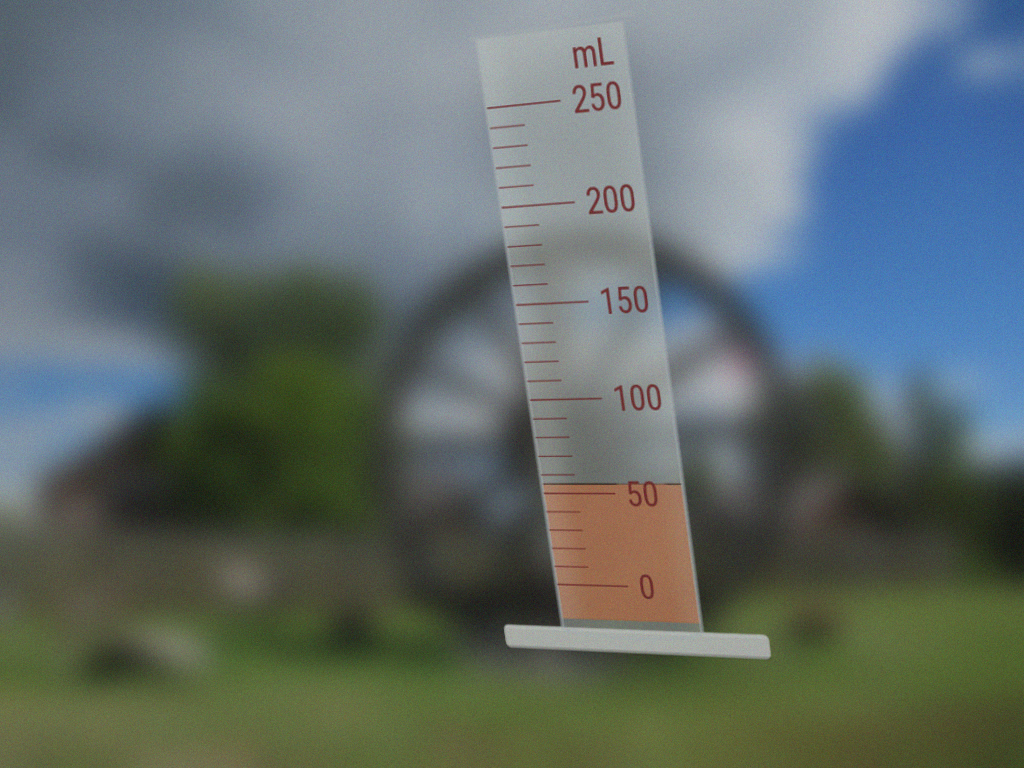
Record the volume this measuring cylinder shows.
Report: 55 mL
